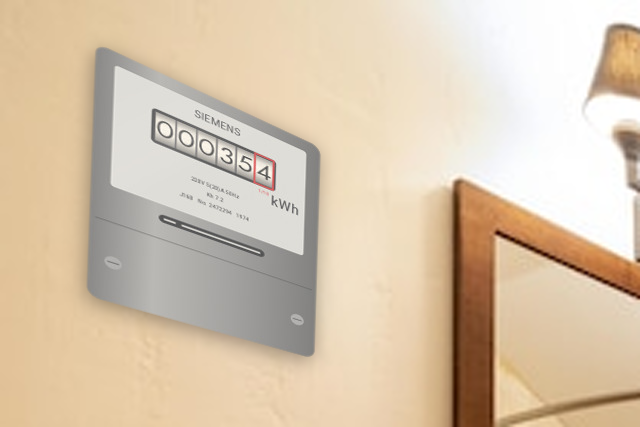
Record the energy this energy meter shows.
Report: 35.4 kWh
